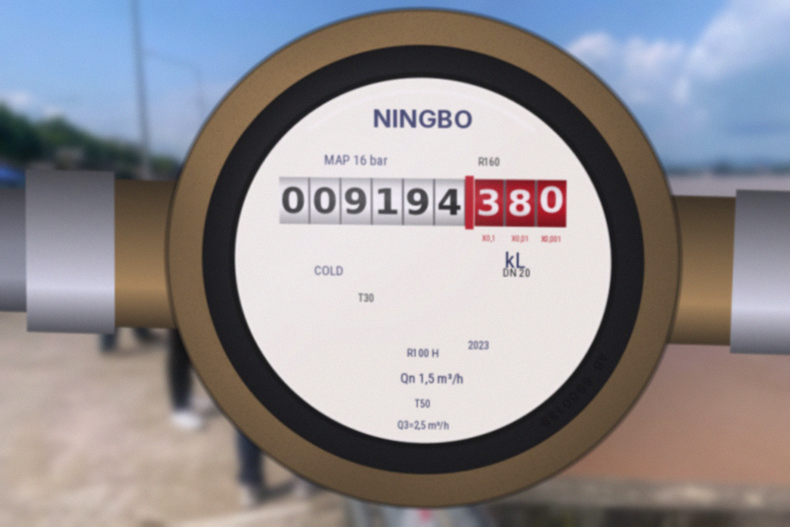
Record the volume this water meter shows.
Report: 9194.380 kL
